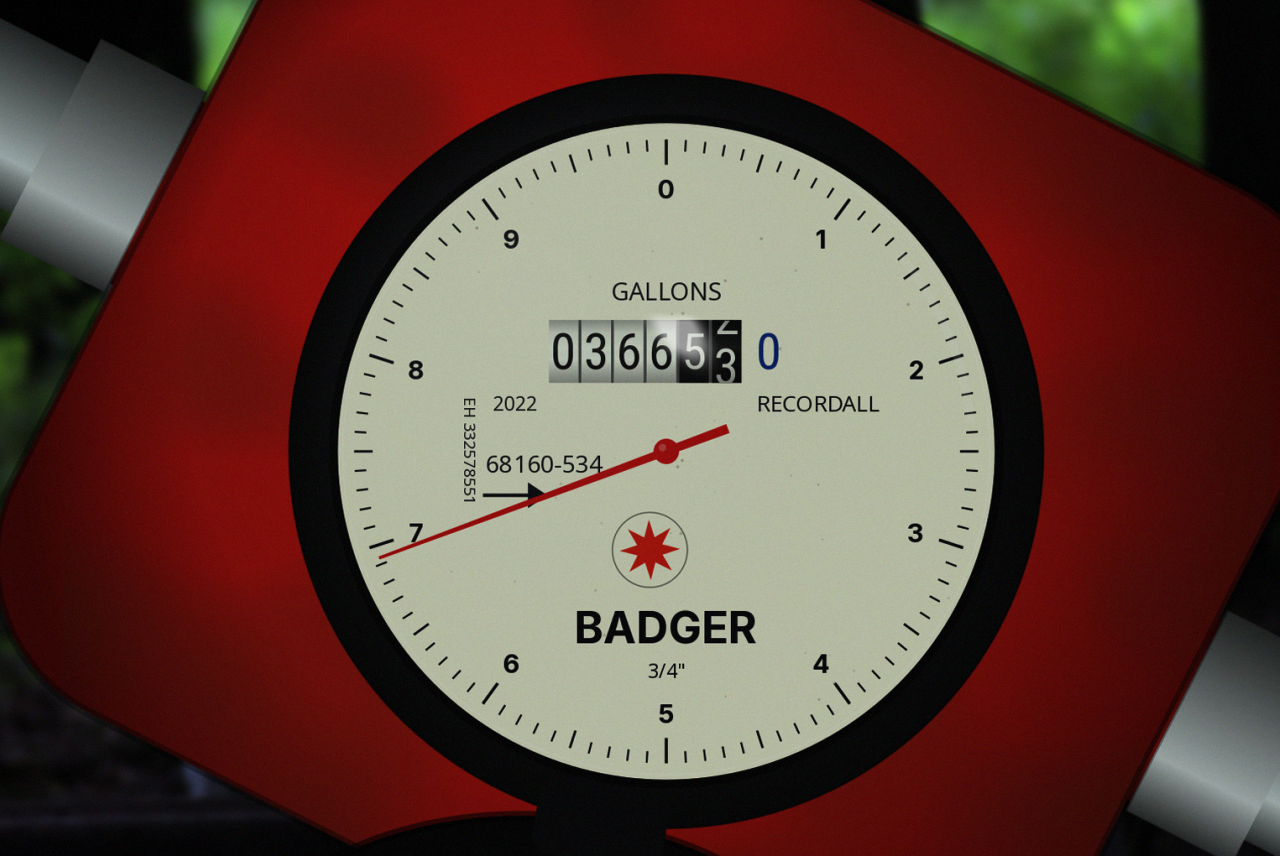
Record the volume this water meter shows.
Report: 366526.9 gal
